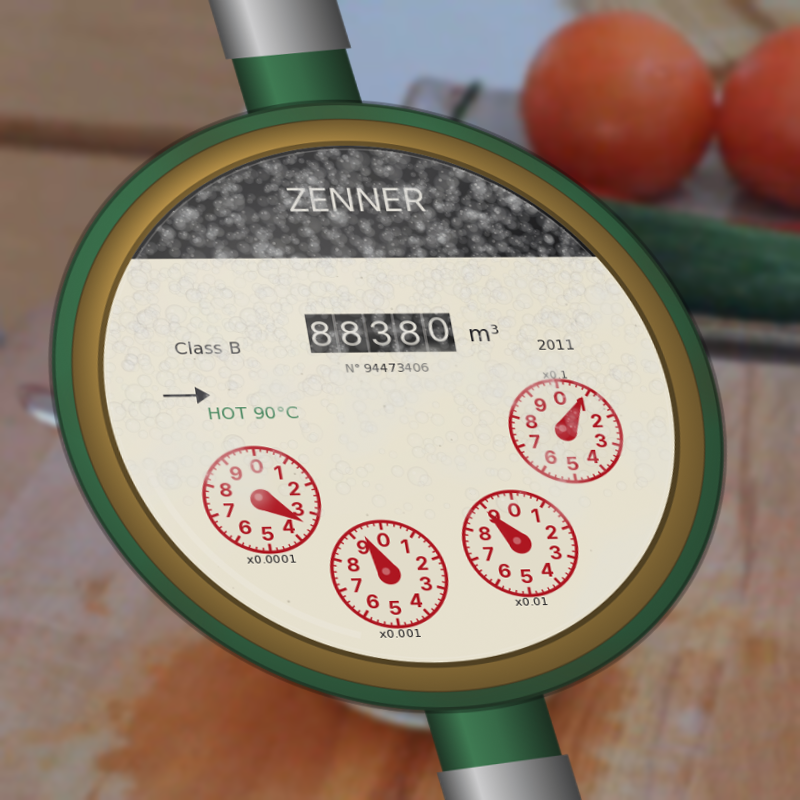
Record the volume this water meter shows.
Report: 88380.0893 m³
